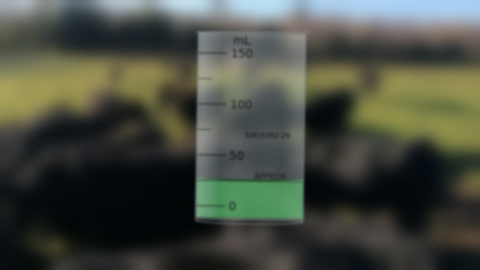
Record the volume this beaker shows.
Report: 25 mL
